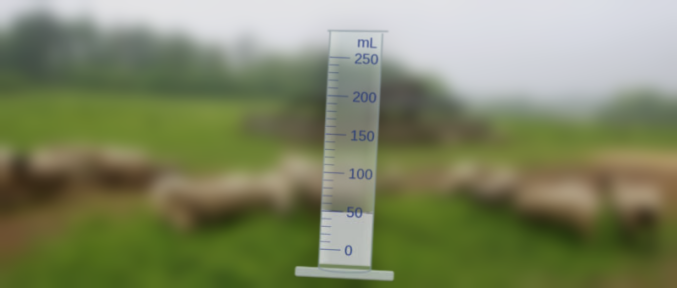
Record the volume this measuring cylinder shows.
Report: 50 mL
